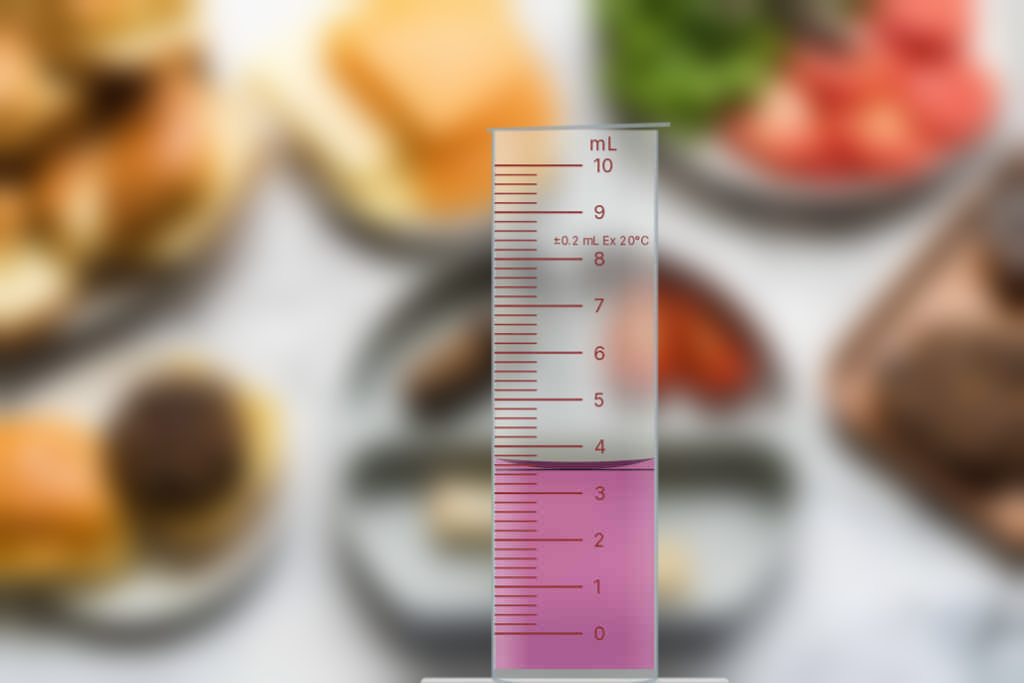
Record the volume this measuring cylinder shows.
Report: 3.5 mL
